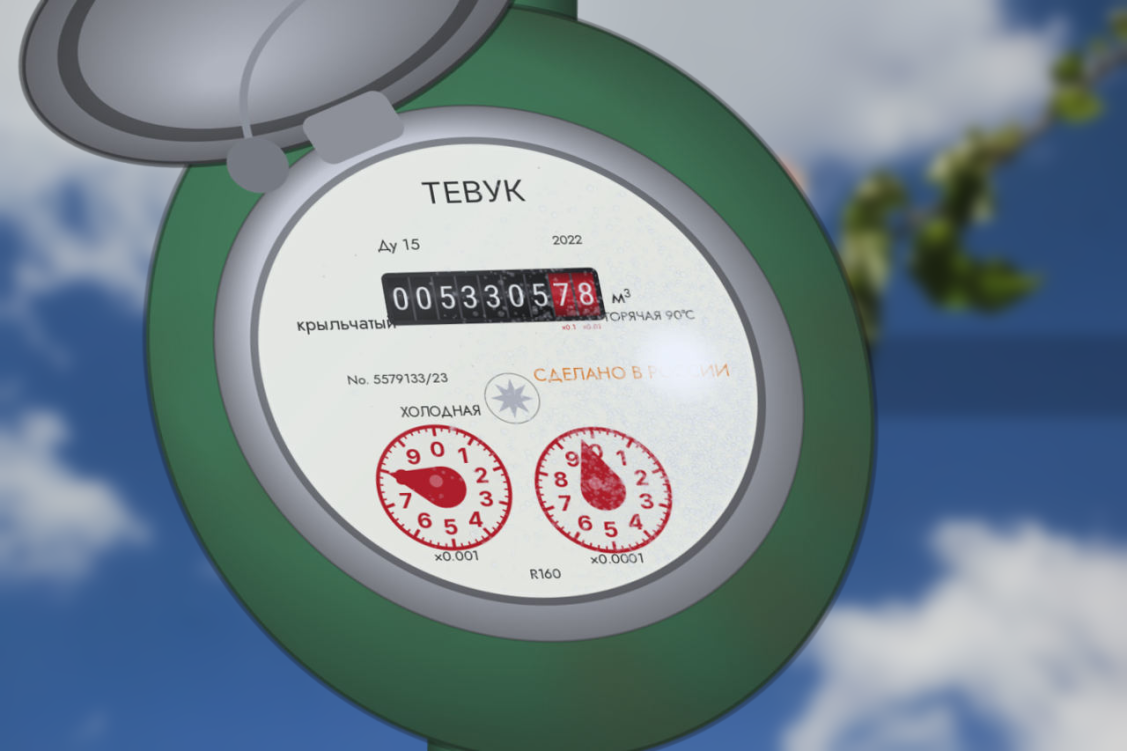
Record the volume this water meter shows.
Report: 53305.7879 m³
